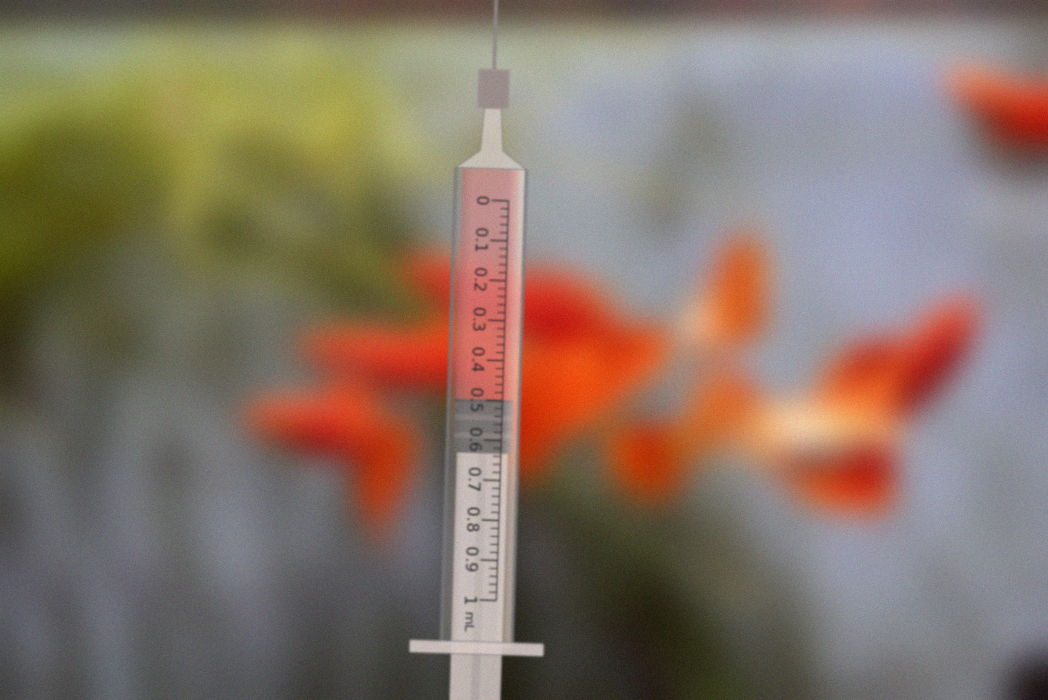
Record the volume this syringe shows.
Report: 0.5 mL
